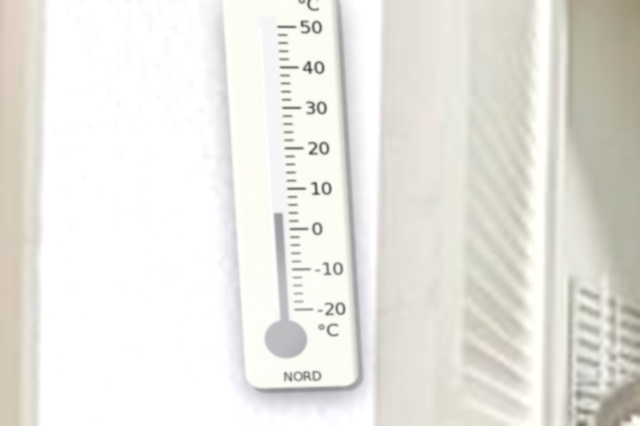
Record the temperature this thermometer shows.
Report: 4 °C
